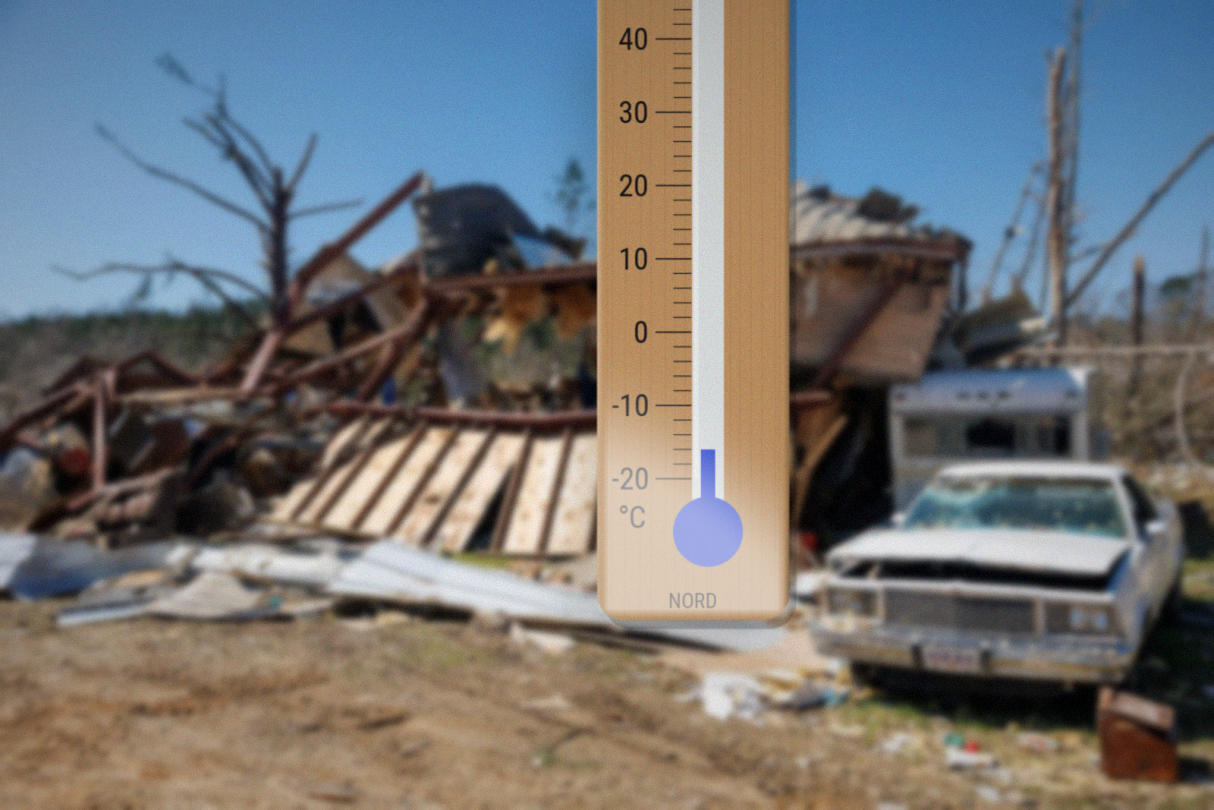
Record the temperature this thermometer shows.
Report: -16 °C
